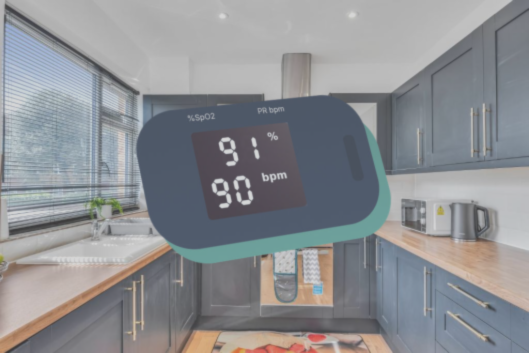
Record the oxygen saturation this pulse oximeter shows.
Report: 91 %
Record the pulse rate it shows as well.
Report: 90 bpm
